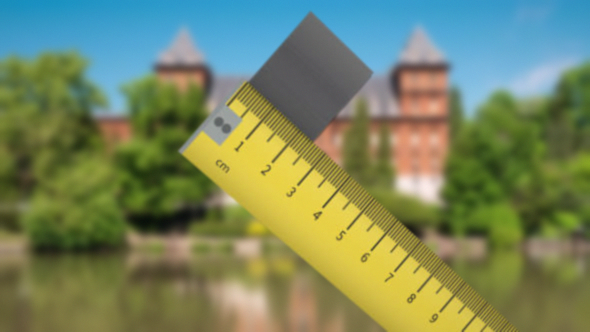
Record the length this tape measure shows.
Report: 2.5 cm
